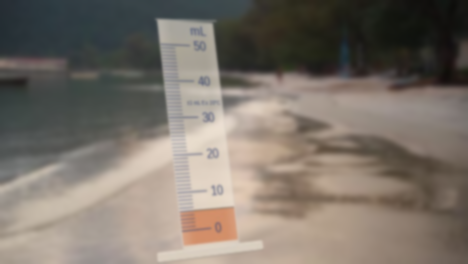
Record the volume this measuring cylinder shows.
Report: 5 mL
